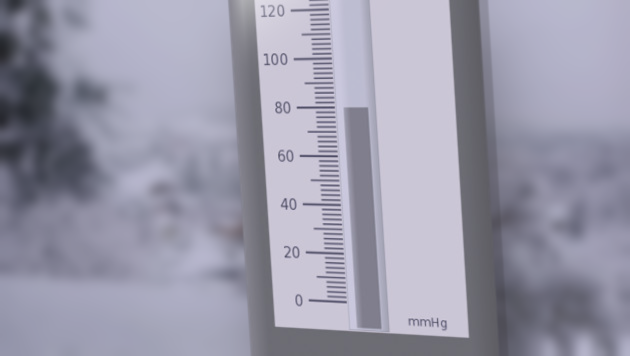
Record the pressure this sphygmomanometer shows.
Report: 80 mmHg
